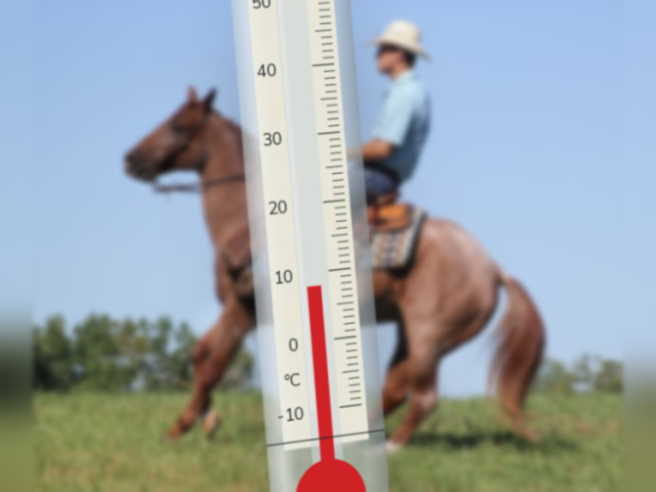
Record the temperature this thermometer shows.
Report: 8 °C
